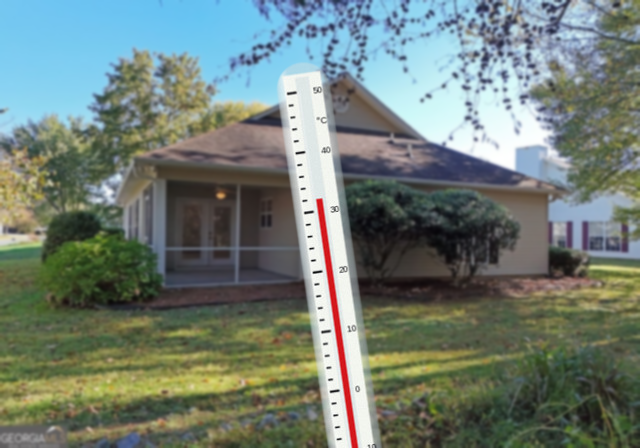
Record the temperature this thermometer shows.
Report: 32 °C
